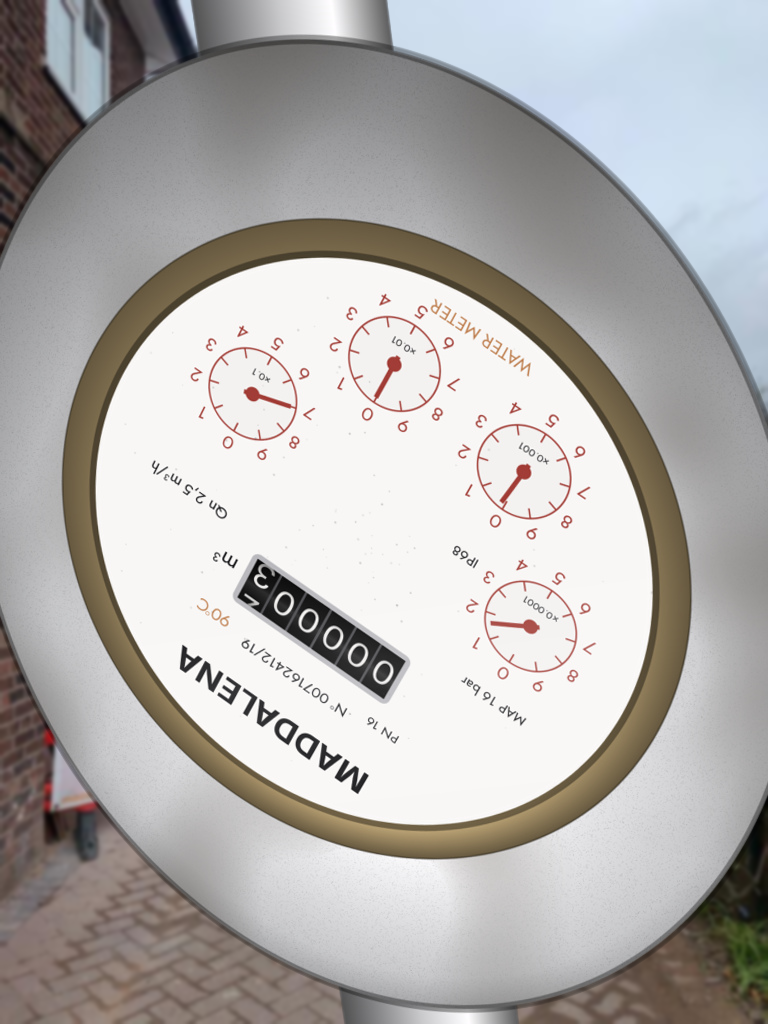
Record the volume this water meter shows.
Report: 2.7001 m³
